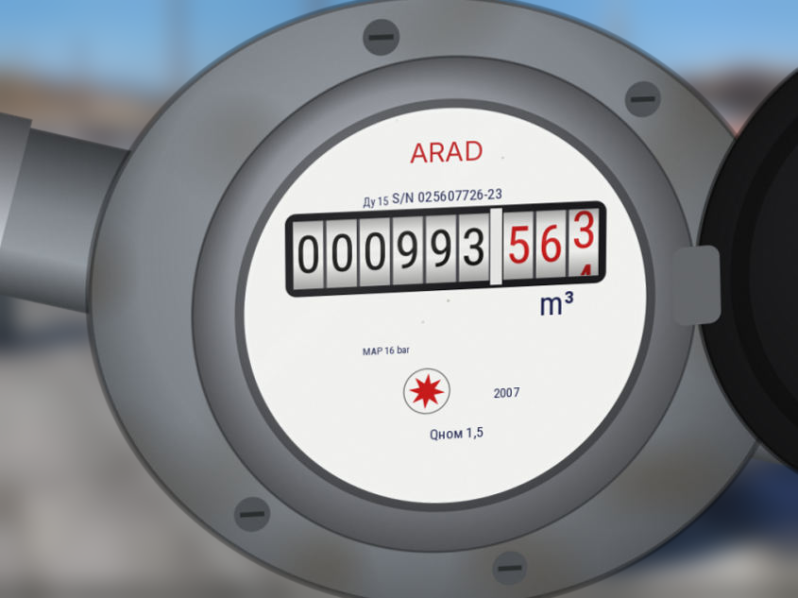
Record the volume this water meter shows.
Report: 993.563 m³
